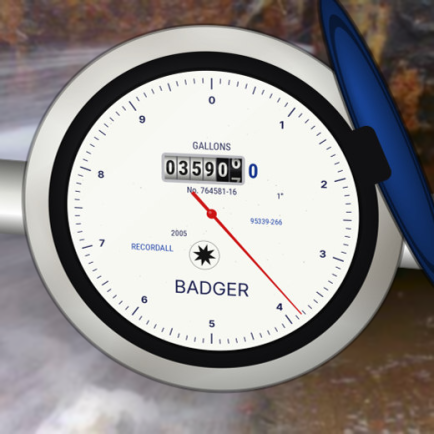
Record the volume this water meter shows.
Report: 359063.8 gal
